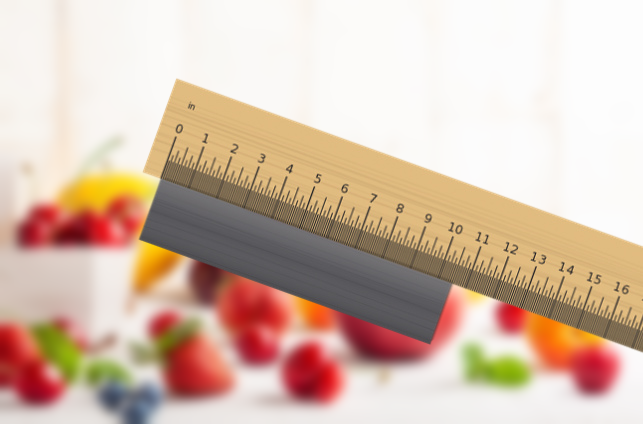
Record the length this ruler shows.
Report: 10.5 in
